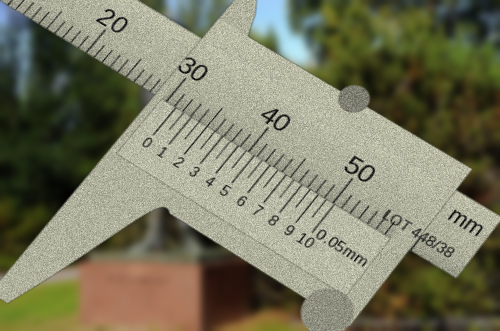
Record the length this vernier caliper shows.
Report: 31.2 mm
